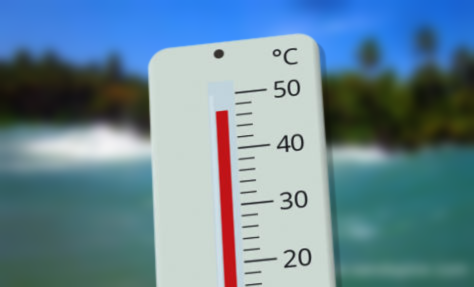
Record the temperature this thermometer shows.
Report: 47 °C
